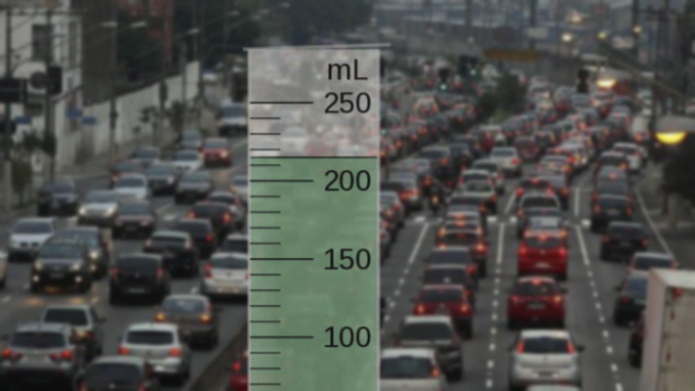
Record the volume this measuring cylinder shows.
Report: 215 mL
